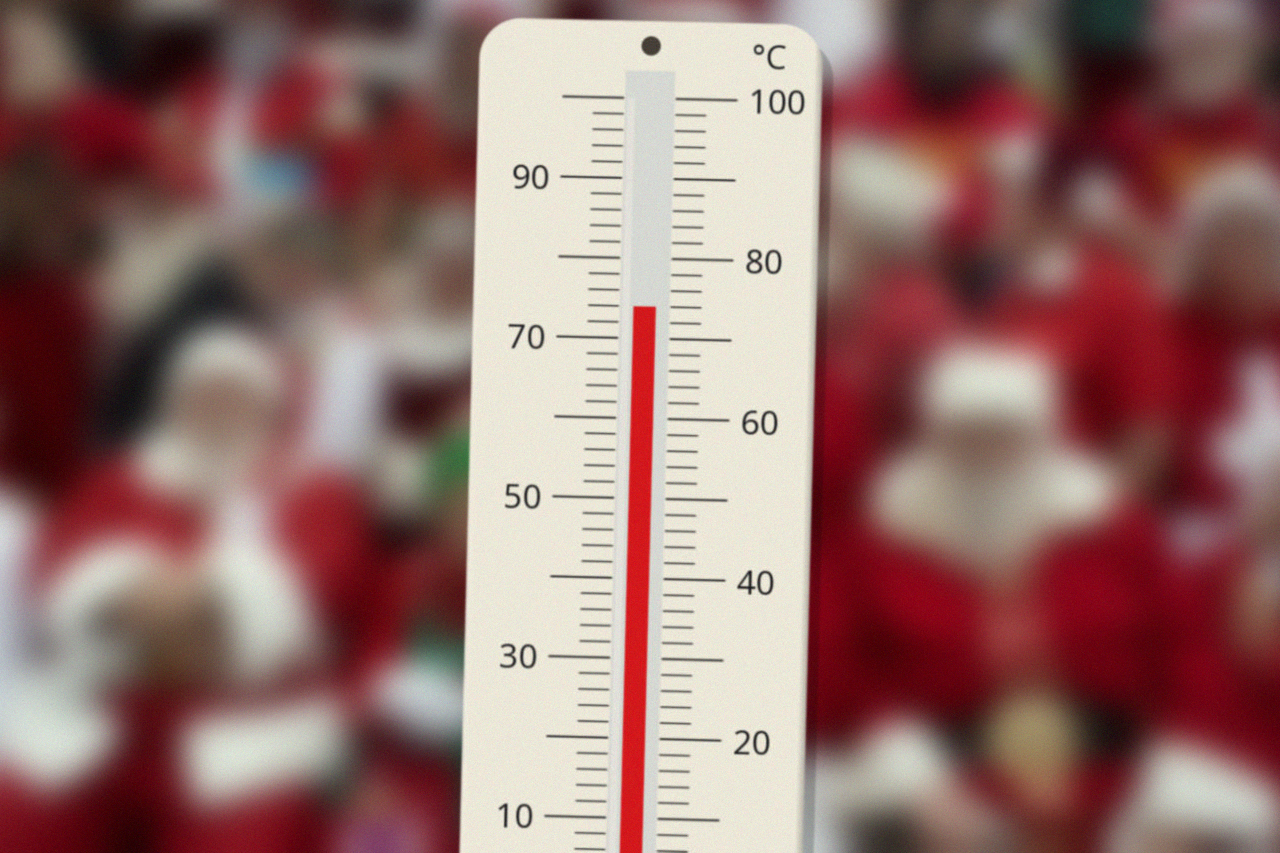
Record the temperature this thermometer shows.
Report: 74 °C
